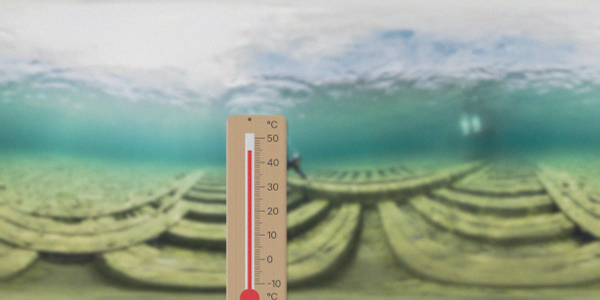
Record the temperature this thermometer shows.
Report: 45 °C
